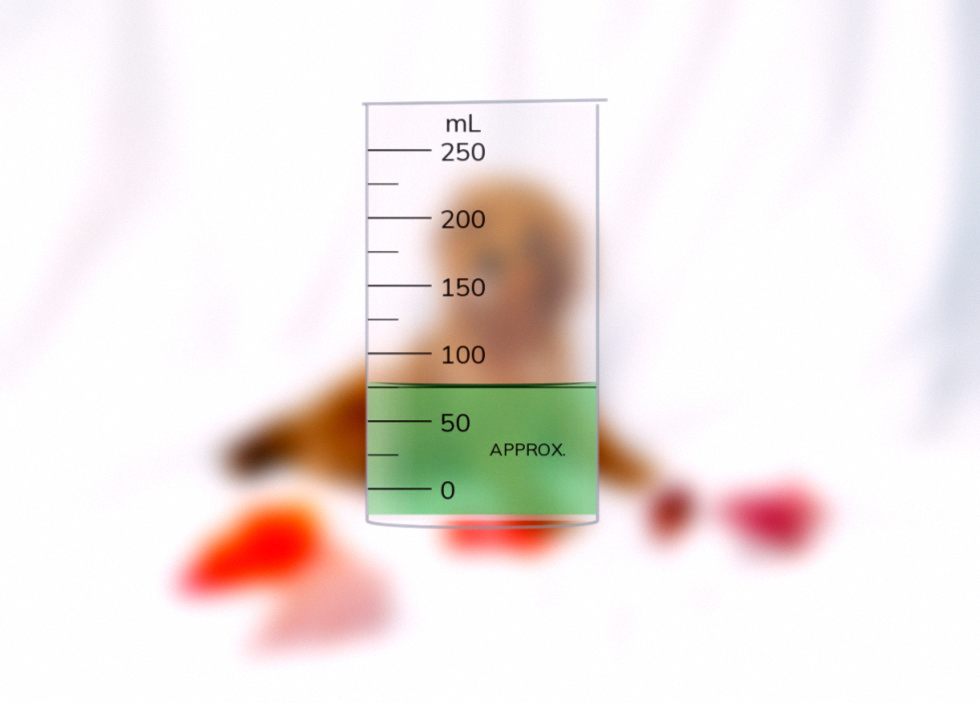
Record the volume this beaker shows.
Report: 75 mL
